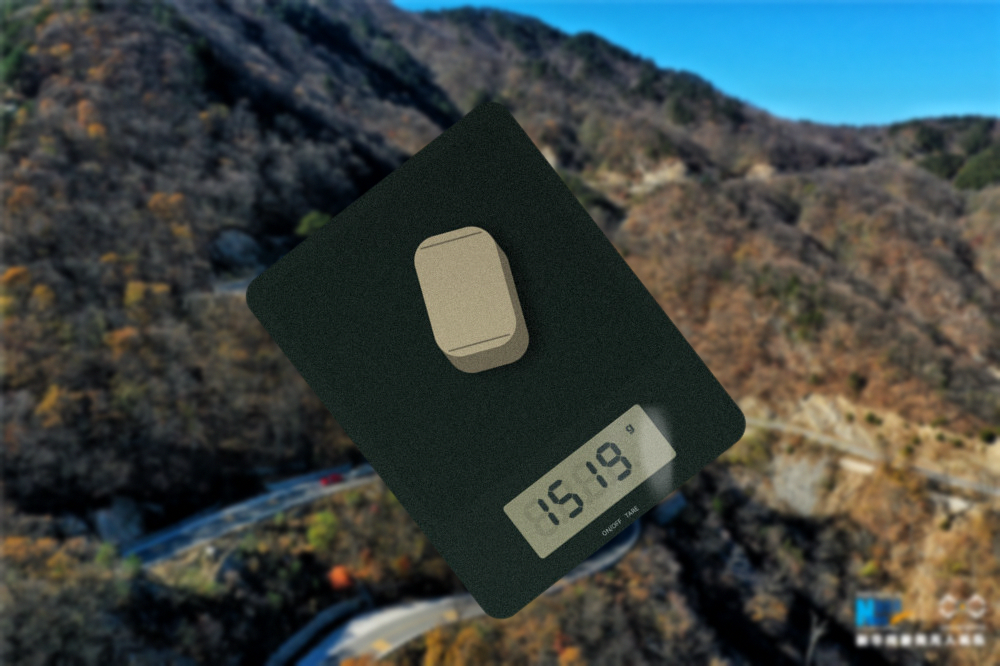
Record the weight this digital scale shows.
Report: 1519 g
